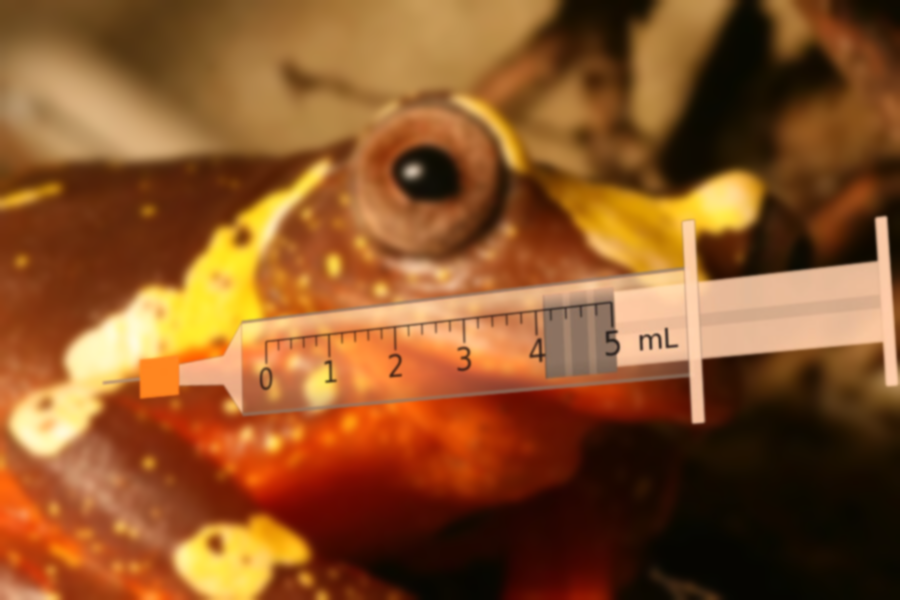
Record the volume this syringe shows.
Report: 4.1 mL
